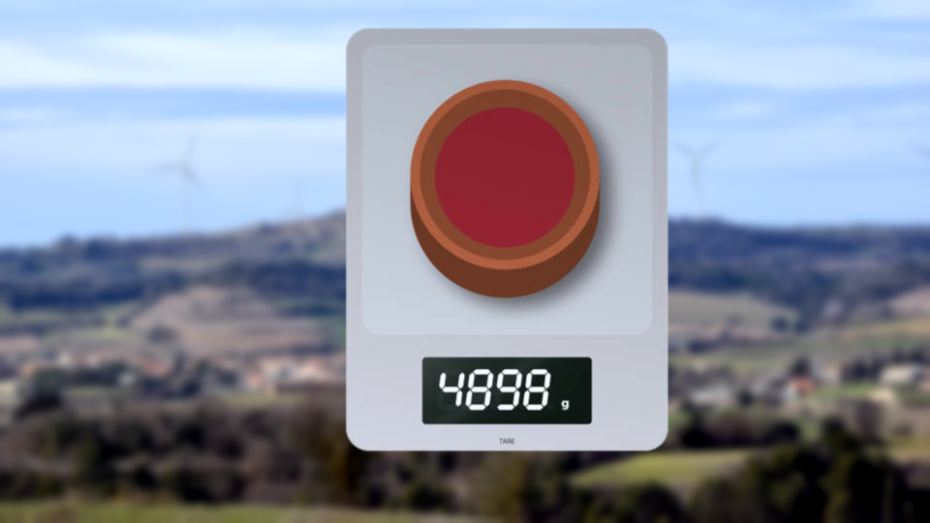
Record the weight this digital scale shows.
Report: 4898 g
